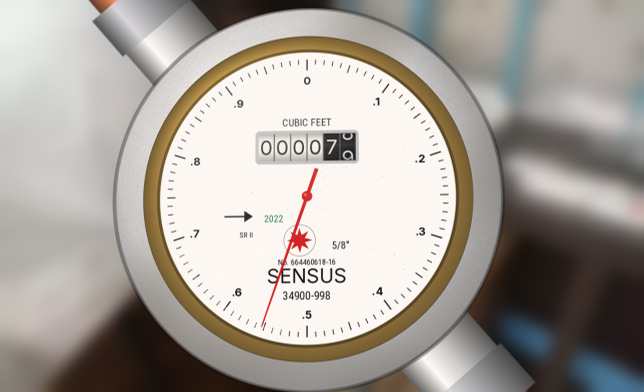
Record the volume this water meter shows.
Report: 78.55 ft³
